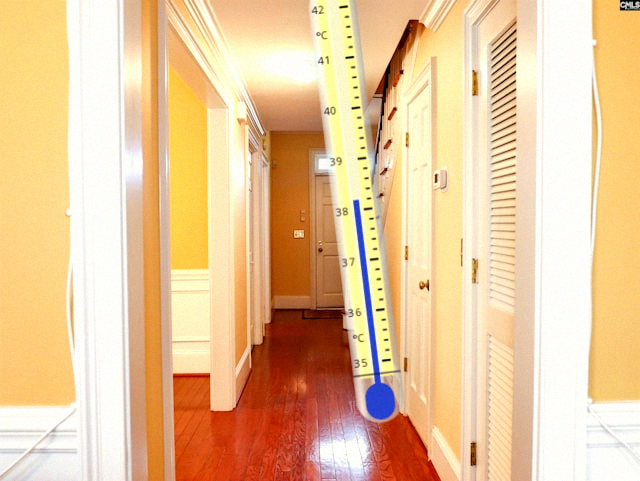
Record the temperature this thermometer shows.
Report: 38.2 °C
